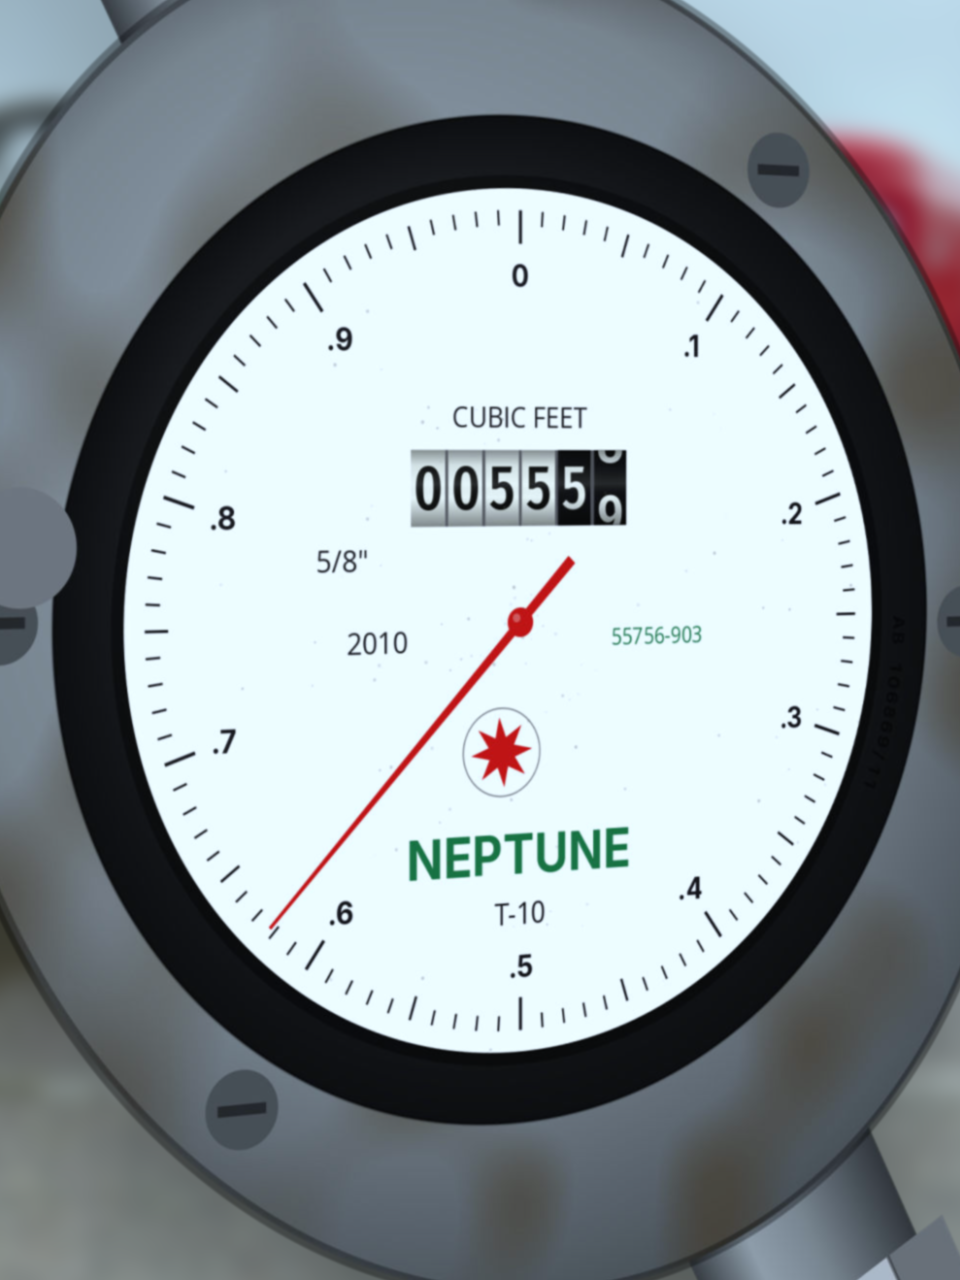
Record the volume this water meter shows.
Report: 5558.62 ft³
